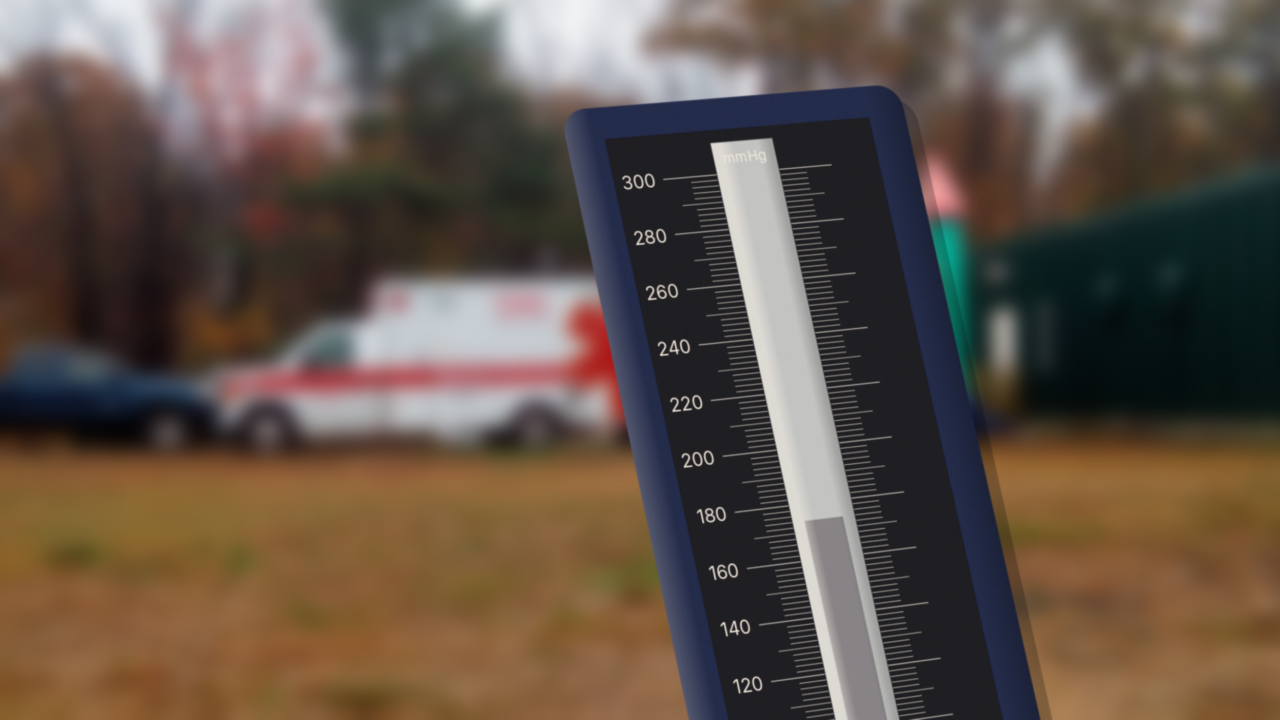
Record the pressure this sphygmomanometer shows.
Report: 174 mmHg
